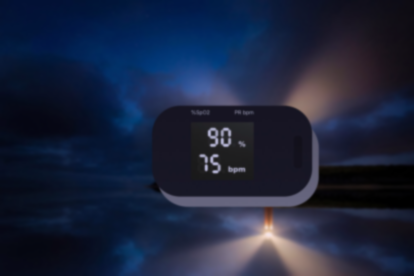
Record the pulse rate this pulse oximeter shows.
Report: 75 bpm
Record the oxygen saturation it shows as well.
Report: 90 %
